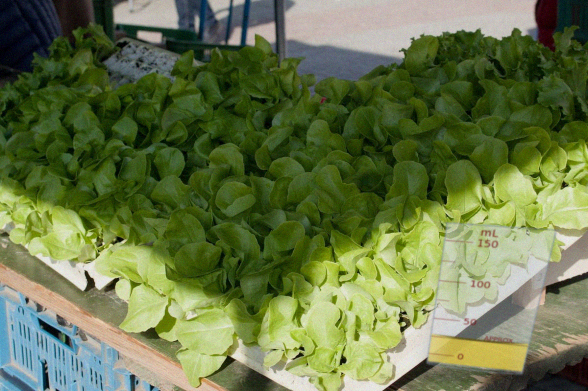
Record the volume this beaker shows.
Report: 25 mL
